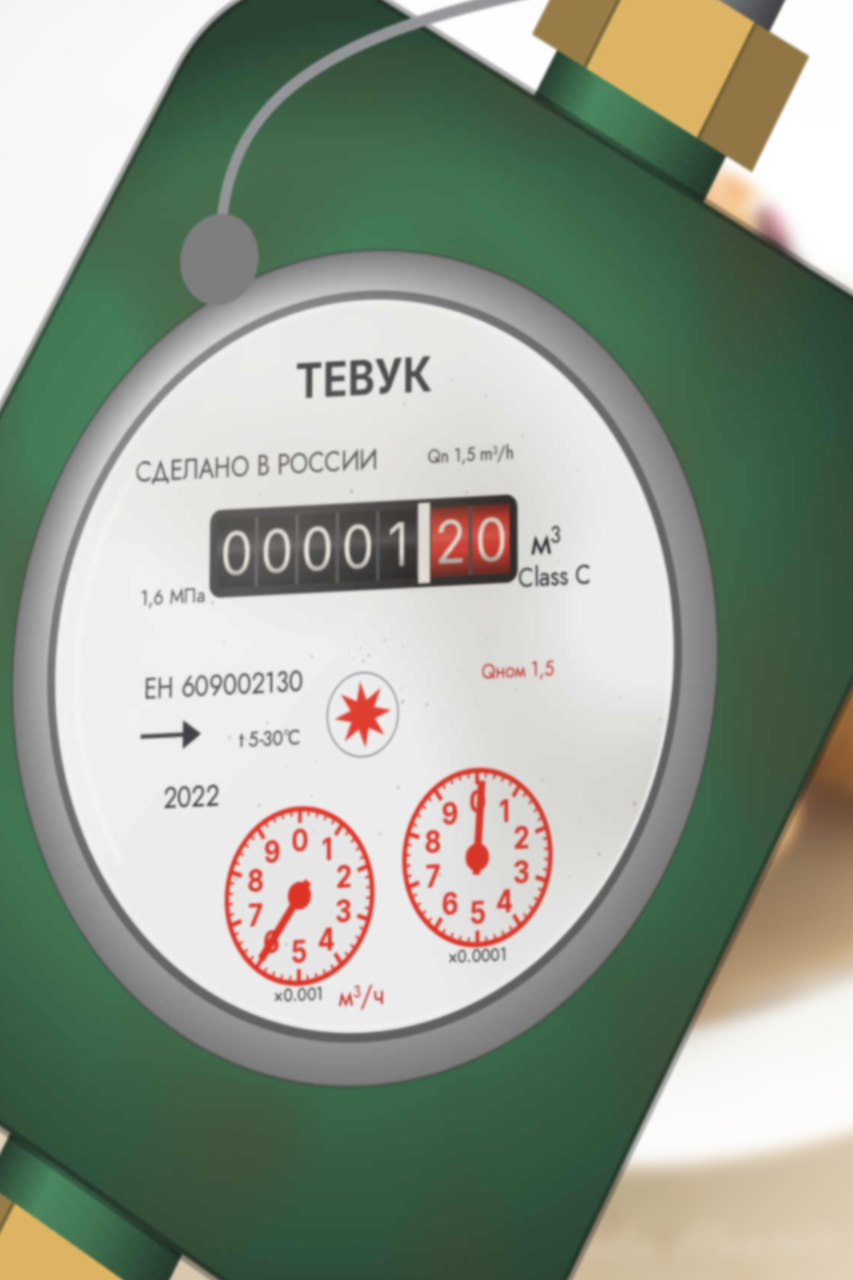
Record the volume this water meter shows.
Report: 1.2060 m³
